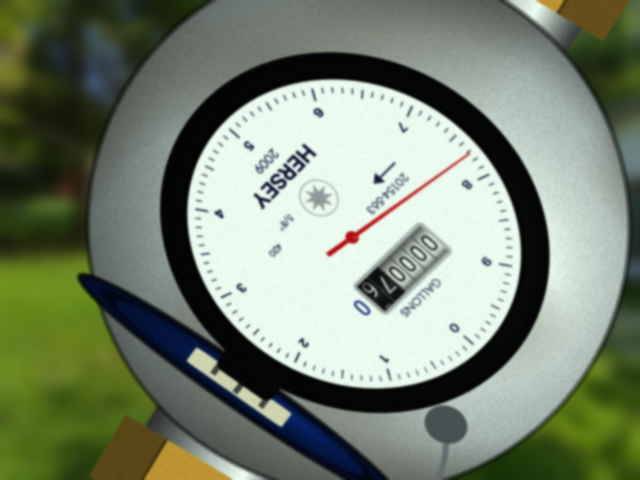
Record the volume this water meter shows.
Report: 757.7 gal
